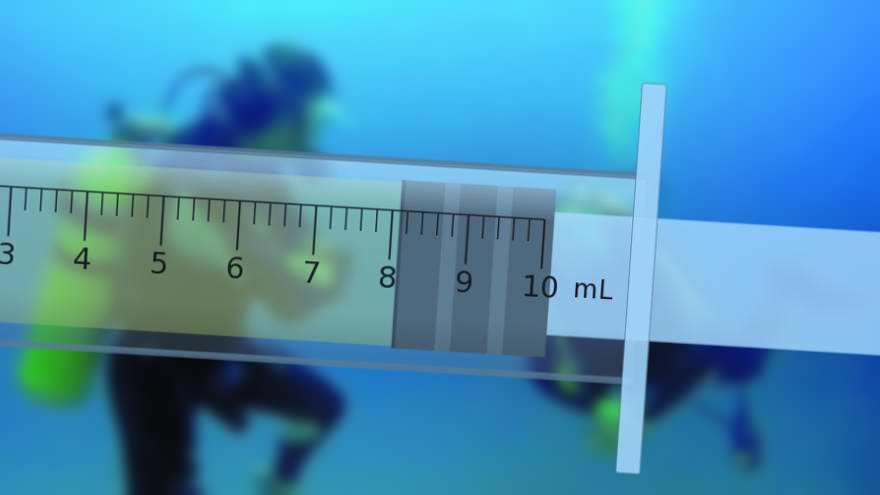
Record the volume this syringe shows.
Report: 8.1 mL
